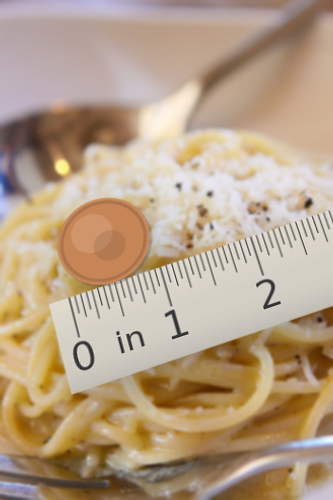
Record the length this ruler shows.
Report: 1 in
